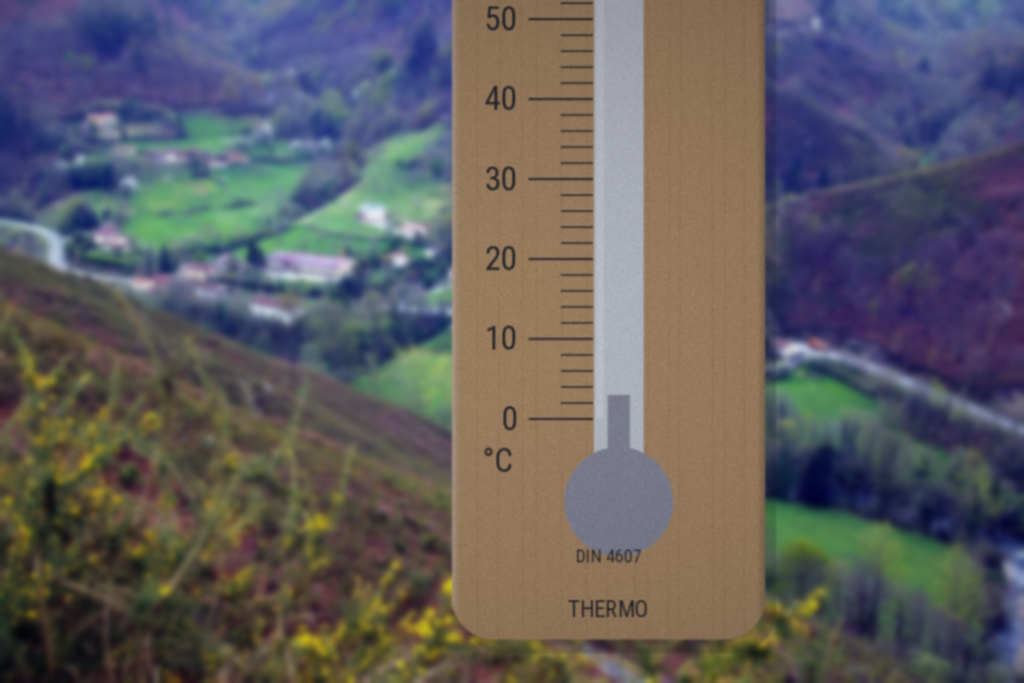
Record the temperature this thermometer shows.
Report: 3 °C
